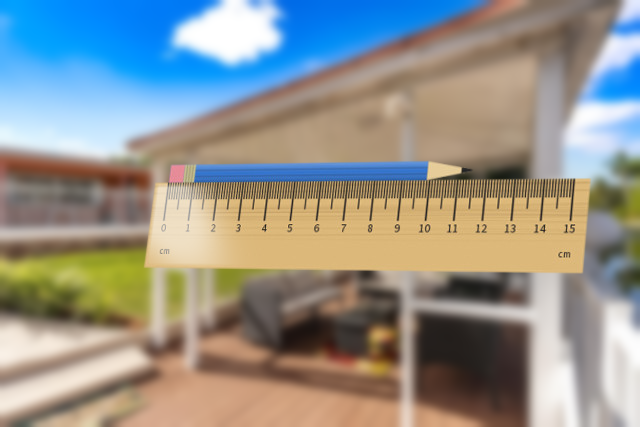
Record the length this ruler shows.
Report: 11.5 cm
